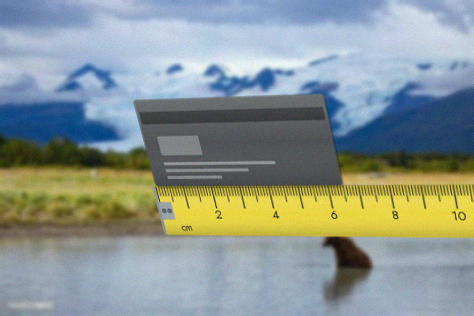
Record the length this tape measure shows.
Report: 6.5 cm
